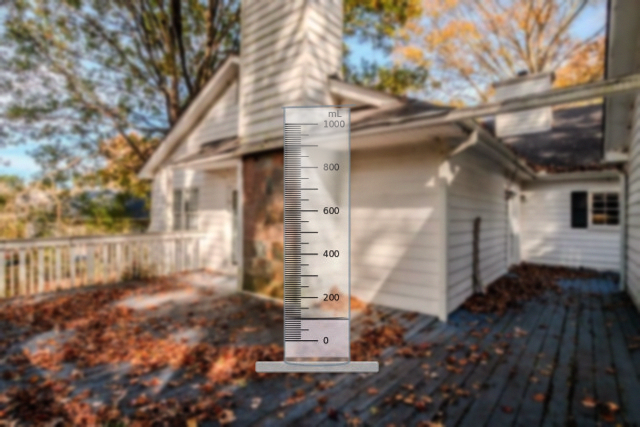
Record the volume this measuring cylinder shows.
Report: 100 mL
